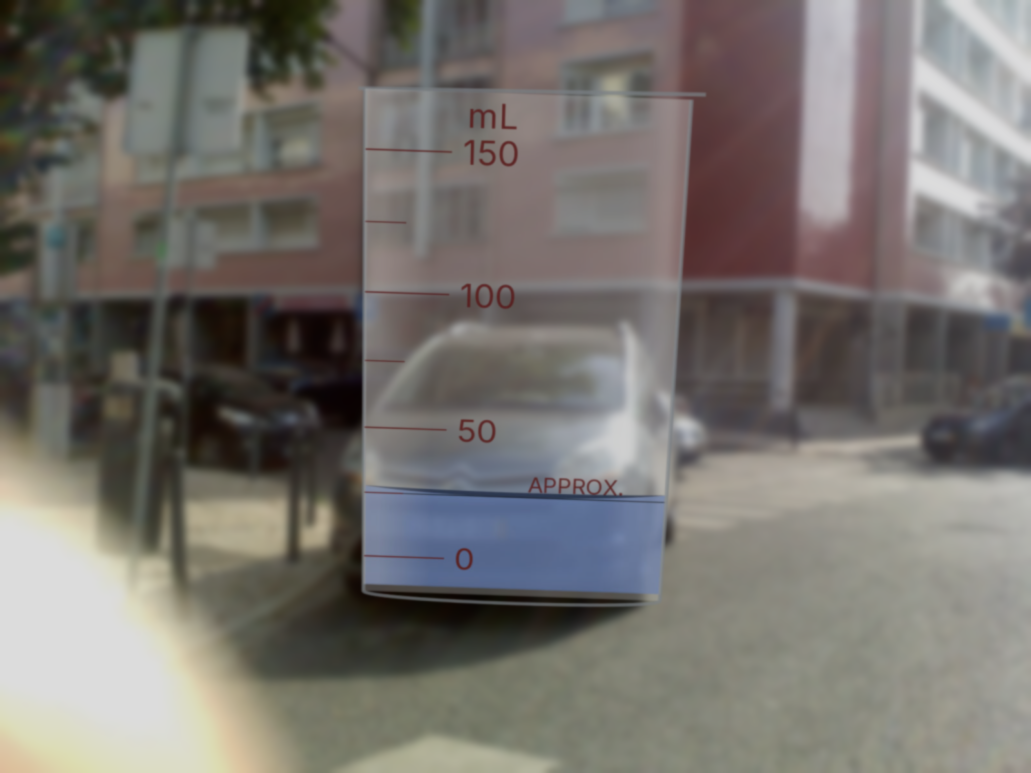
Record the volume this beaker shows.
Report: 25 mL
